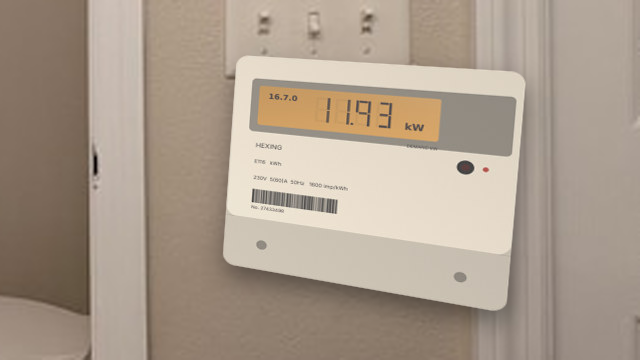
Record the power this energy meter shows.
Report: 11.93 kW
